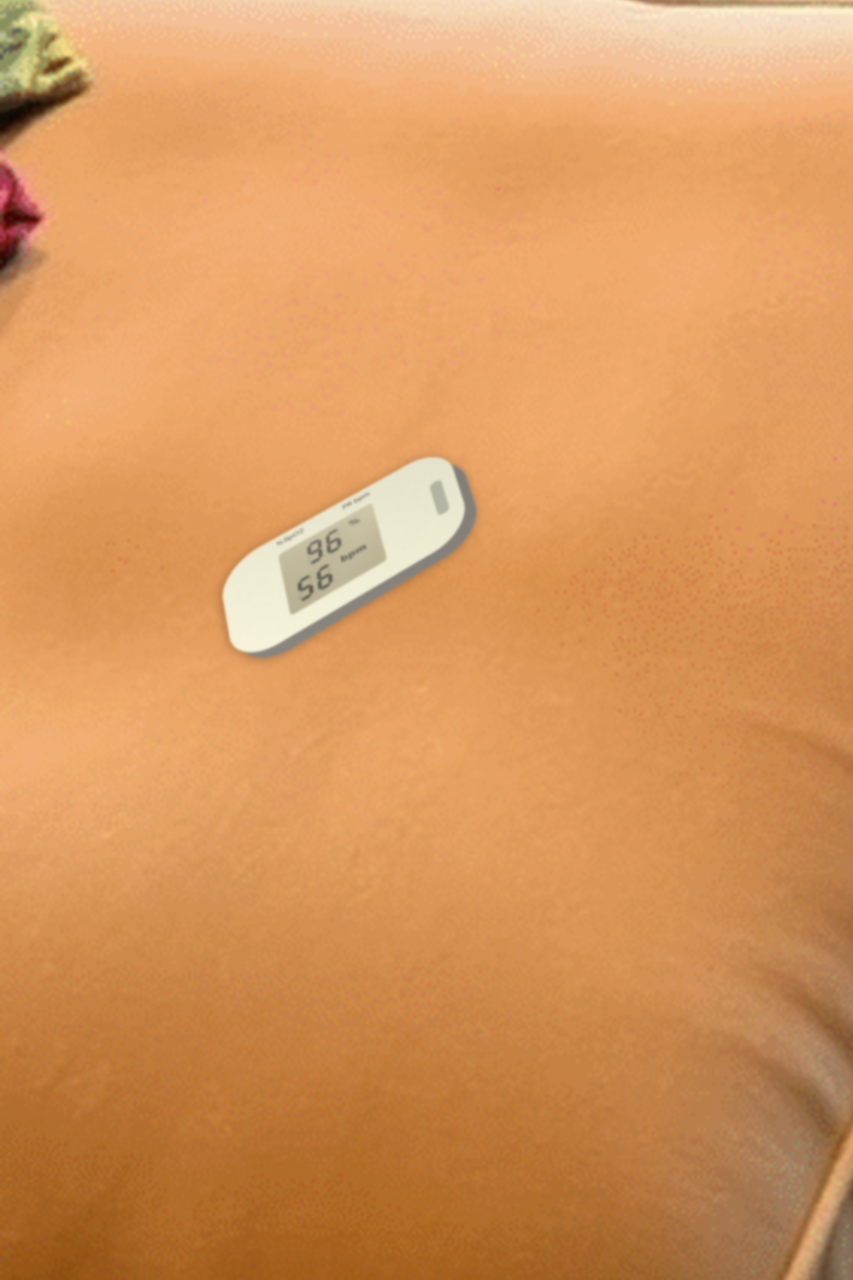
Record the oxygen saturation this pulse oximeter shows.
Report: 96 %
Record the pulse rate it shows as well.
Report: 56 bpm
